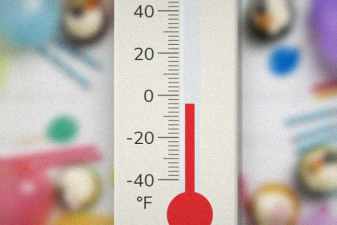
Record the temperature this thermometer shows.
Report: -4 °F
